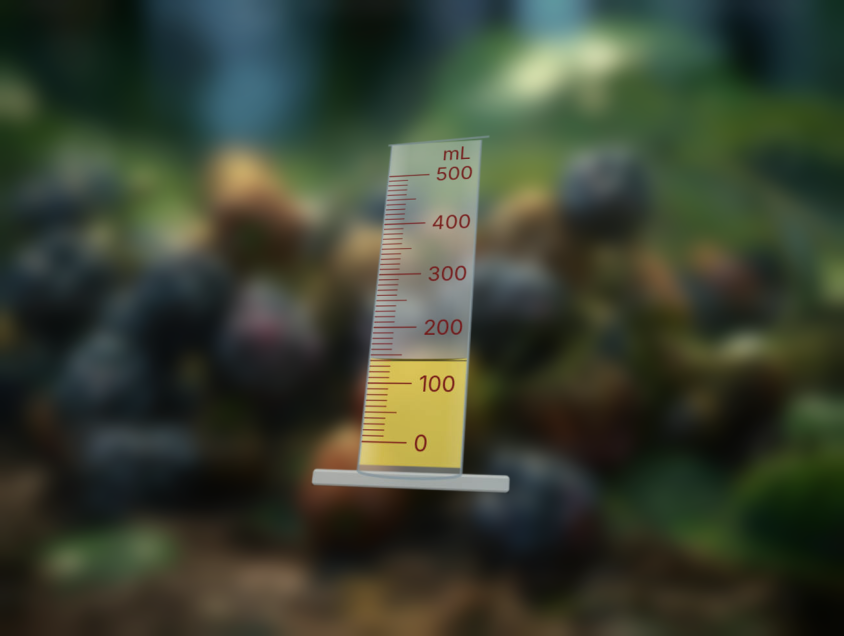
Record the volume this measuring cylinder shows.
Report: 140 mL
